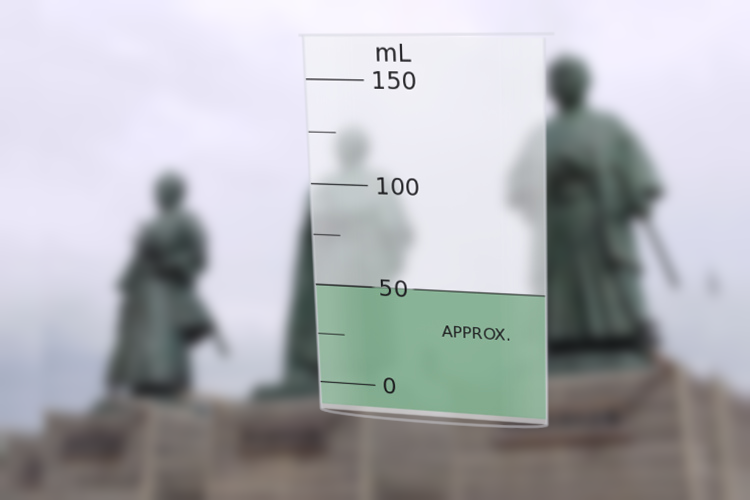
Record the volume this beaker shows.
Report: 50 mL
